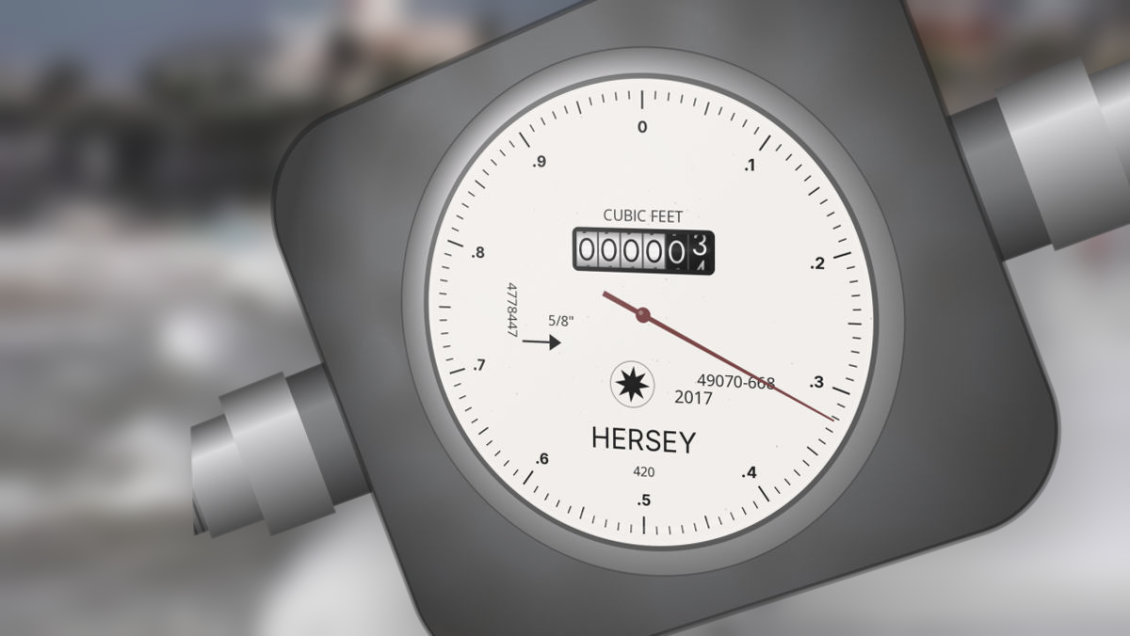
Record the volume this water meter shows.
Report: 3.32 ft³
